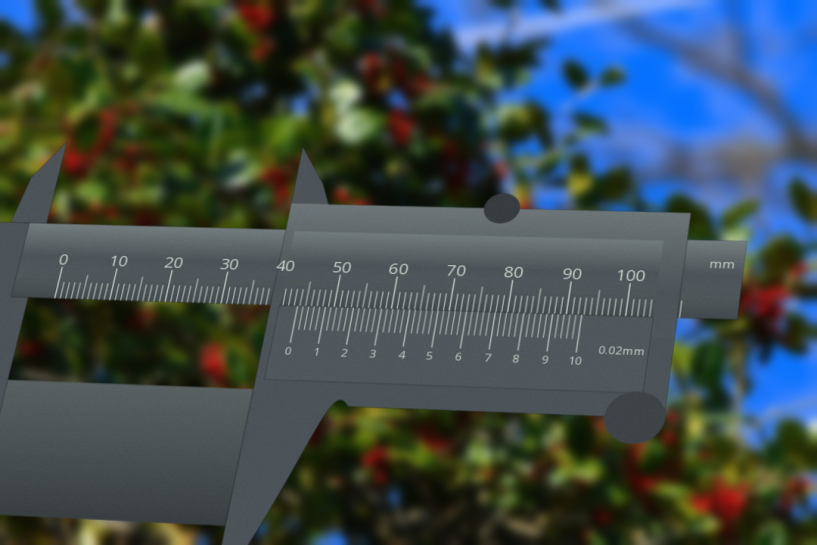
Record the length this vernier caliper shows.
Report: 43.6 mm
